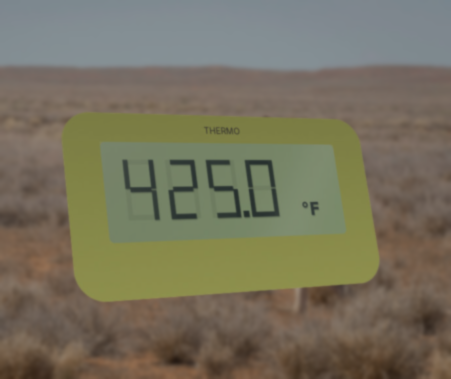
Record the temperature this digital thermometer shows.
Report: 425.0 °F
